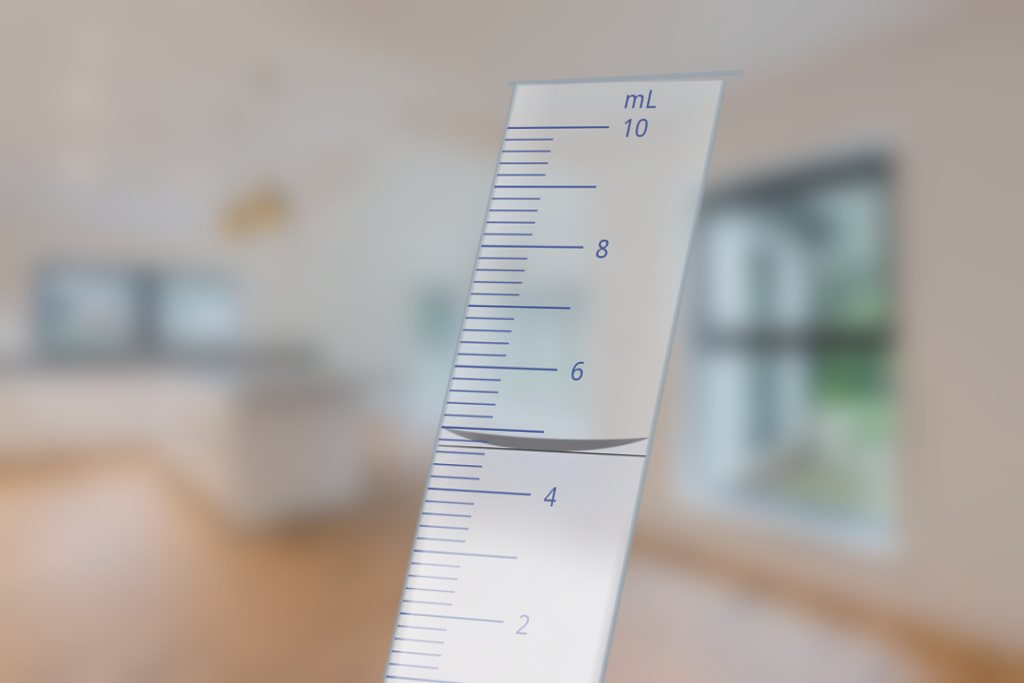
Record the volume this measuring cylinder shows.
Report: 4.7 mL
